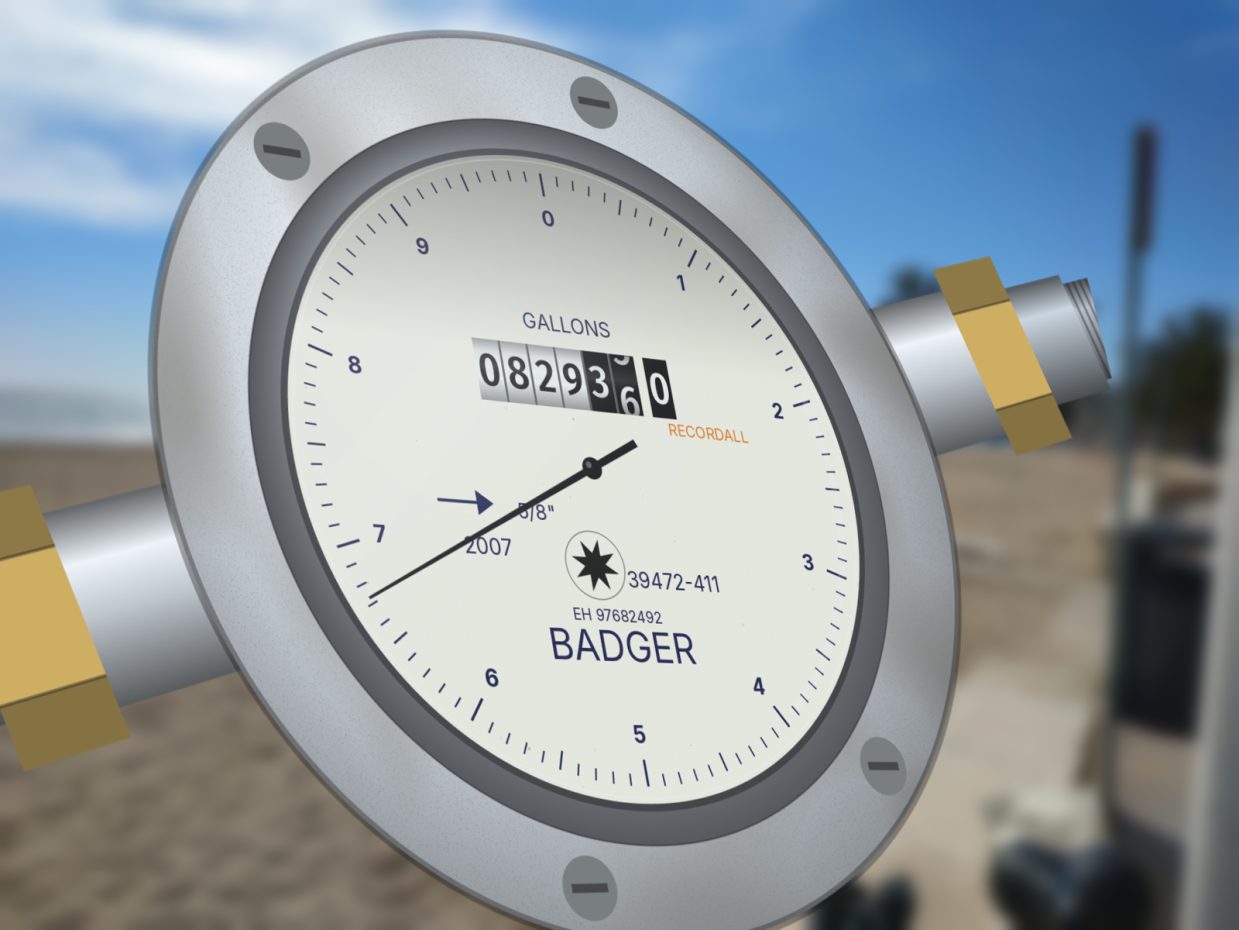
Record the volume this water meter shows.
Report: 829356.7 gal
